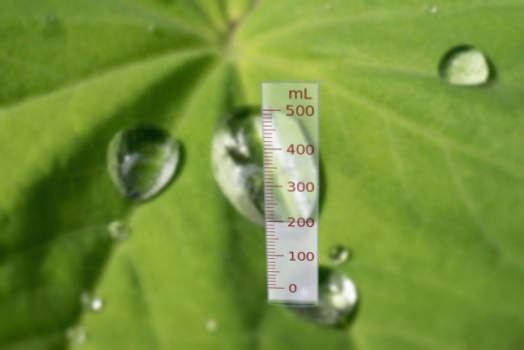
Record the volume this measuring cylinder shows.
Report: 200 mL
